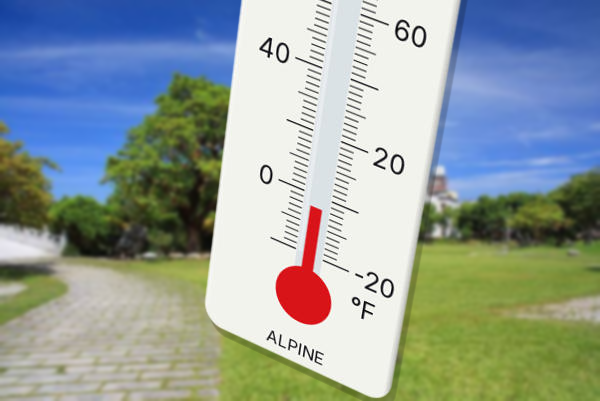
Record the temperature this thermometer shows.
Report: -4 °F
